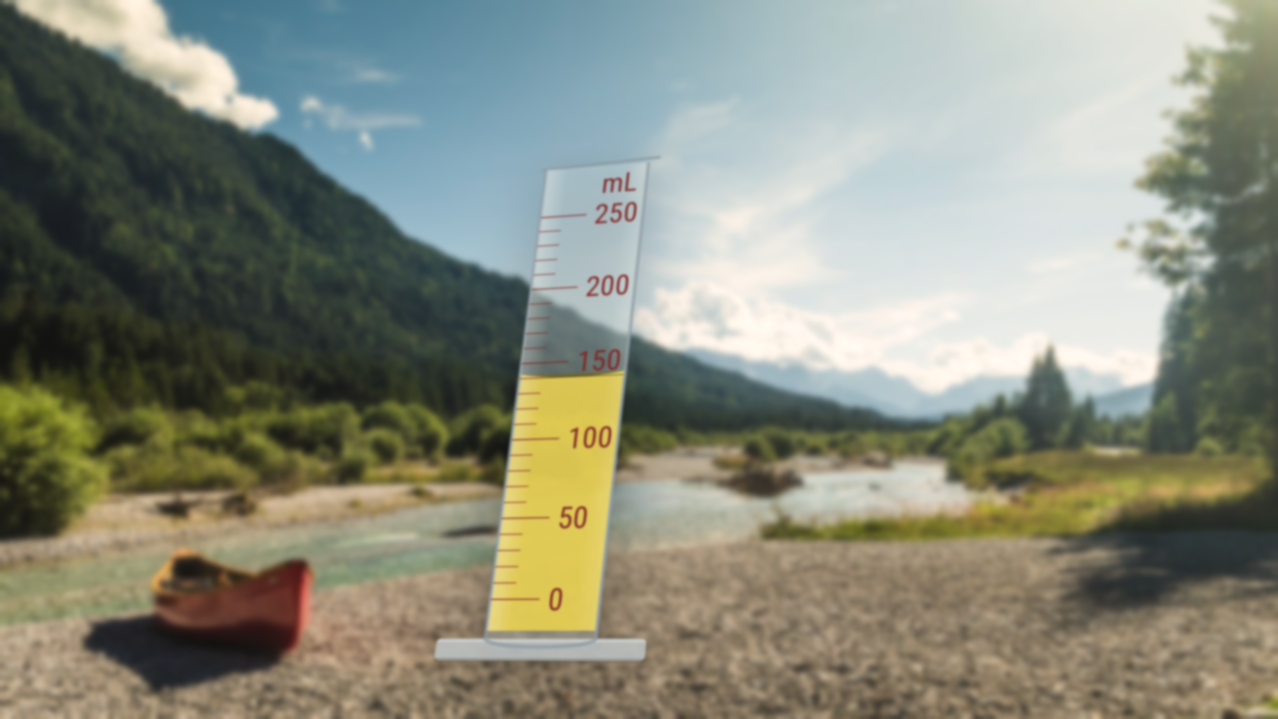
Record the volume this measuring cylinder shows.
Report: 140 mL
